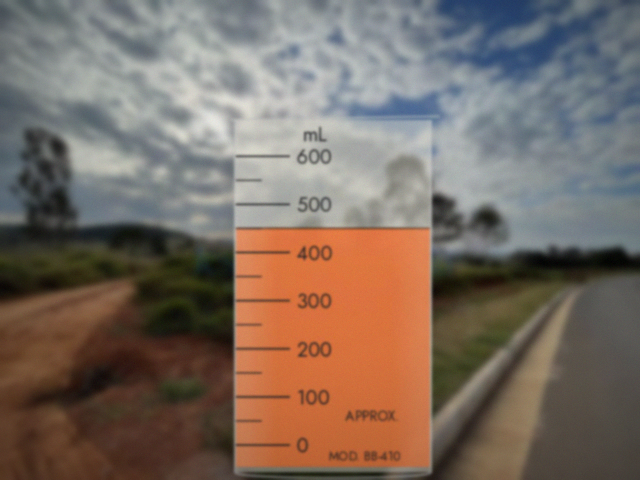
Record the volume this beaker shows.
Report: 450 mL
